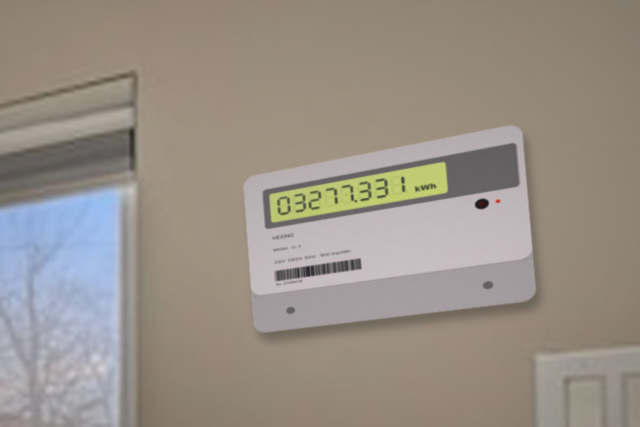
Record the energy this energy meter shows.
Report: 3277.331 kWh
